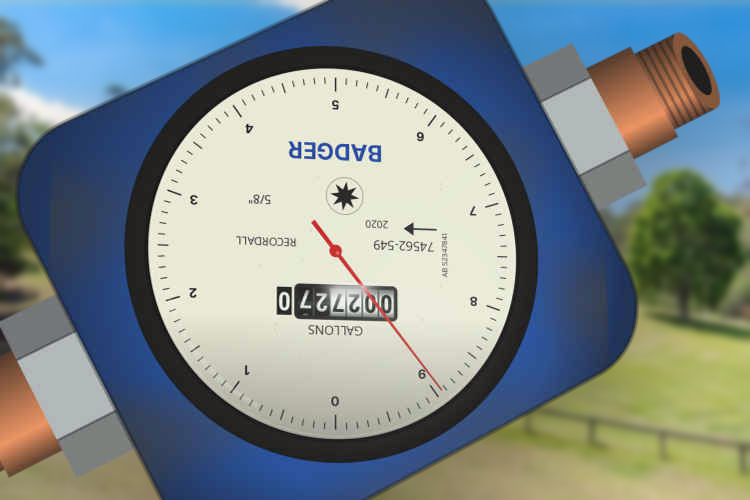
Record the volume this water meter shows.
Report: 27268.9 gal
